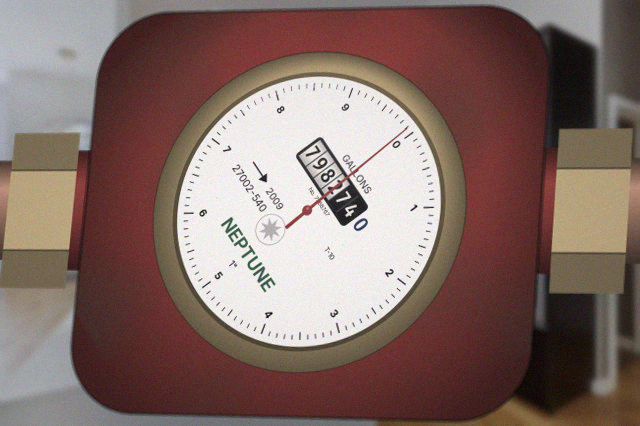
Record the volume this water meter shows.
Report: 7982739.9 gal
